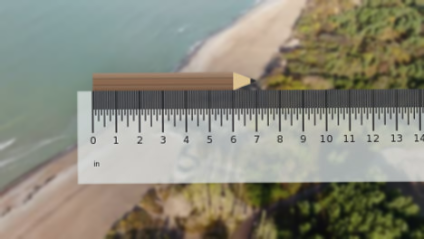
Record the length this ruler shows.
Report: 7 in
